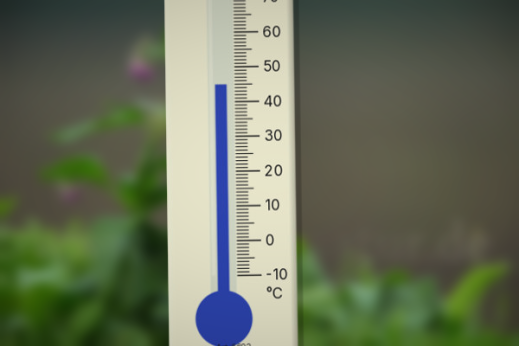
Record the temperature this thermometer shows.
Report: 45 °C
